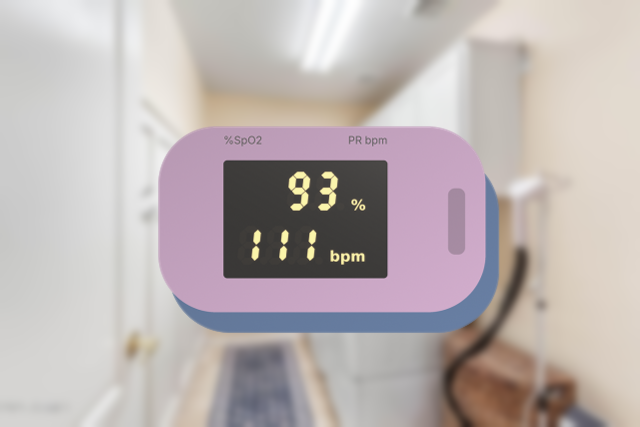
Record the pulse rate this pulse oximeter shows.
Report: 111 bpm
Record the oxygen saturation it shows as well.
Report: 93 %
